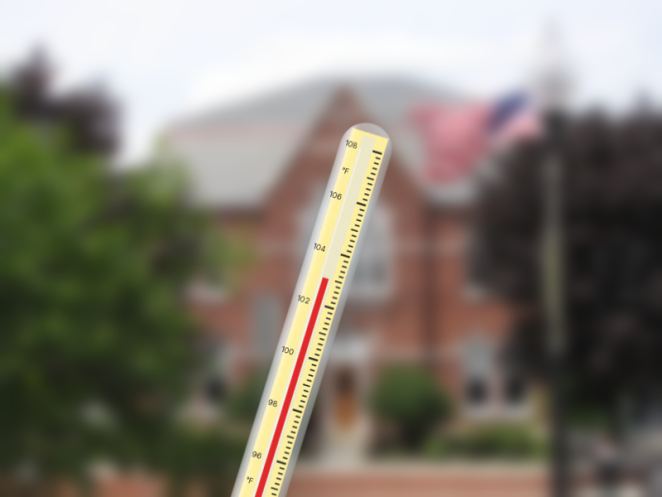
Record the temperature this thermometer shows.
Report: 103 °F
